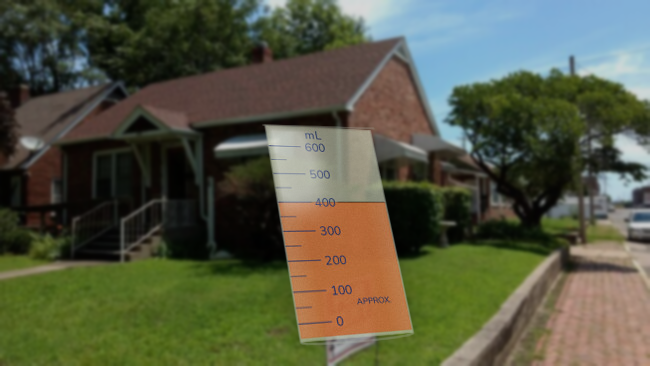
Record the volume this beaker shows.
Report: 400 mL
